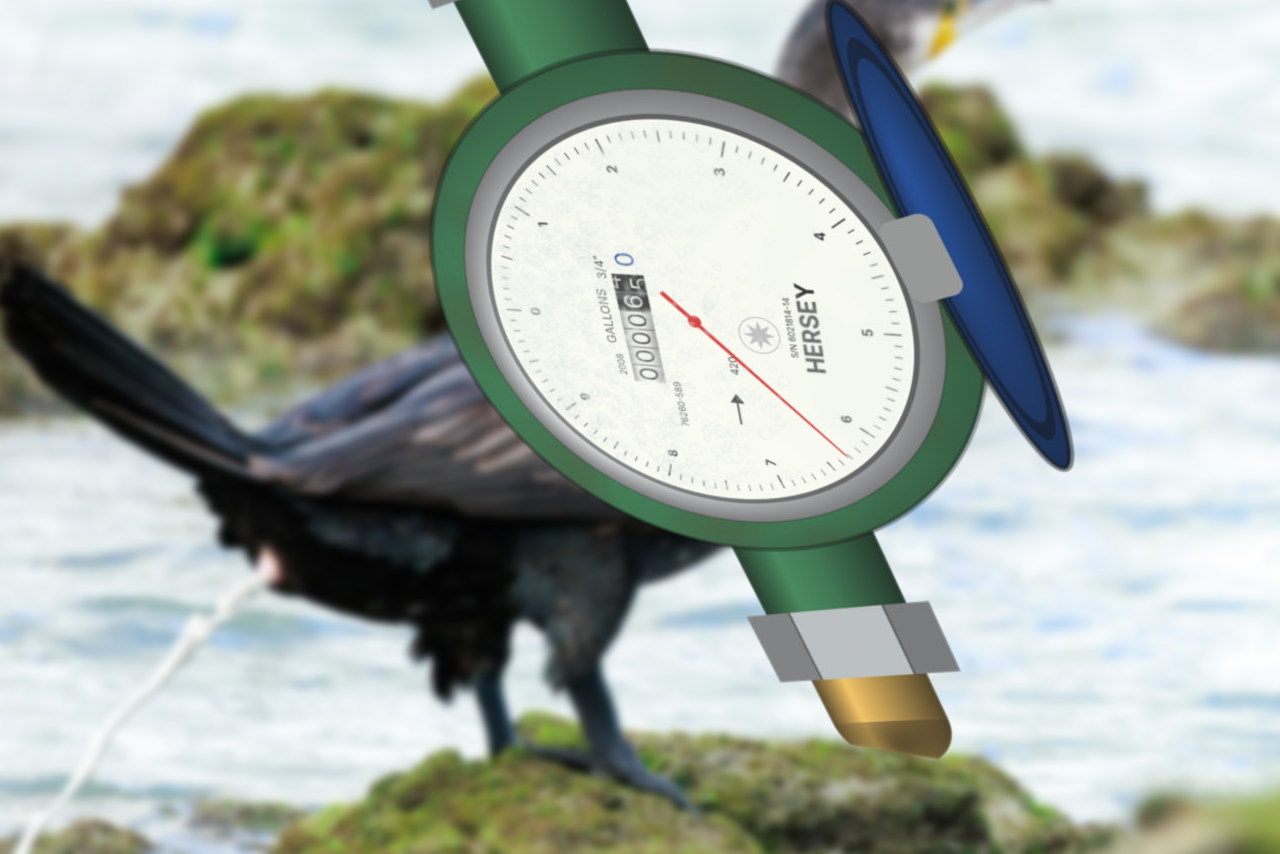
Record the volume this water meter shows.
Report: 646.3 gal
